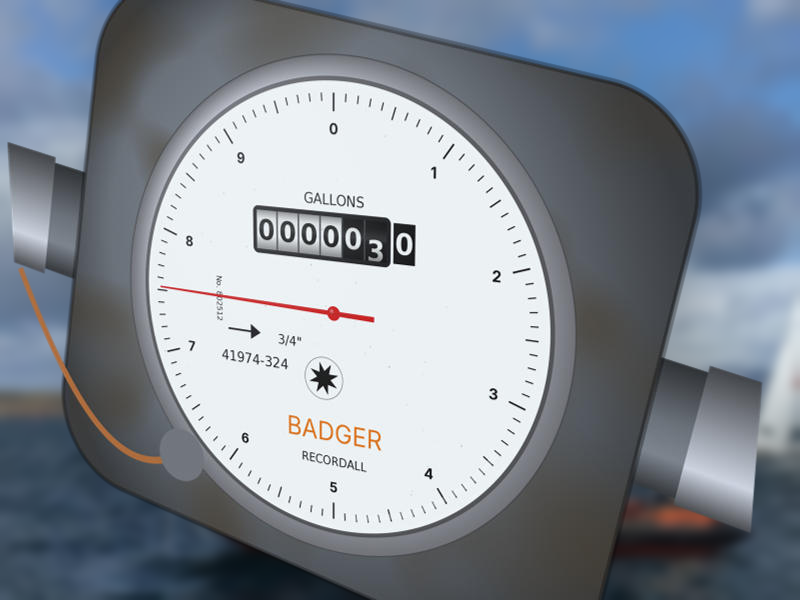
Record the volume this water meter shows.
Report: 27.5 gal
